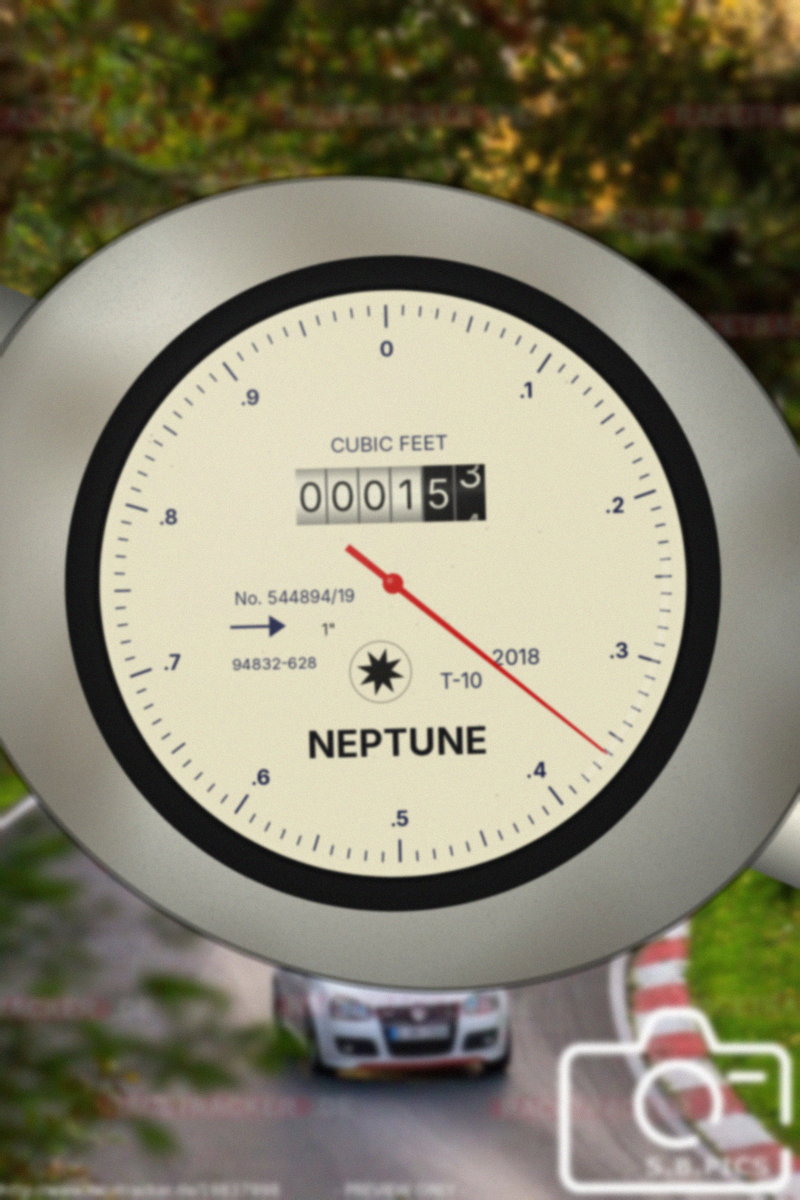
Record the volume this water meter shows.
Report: 153.36 ft³
